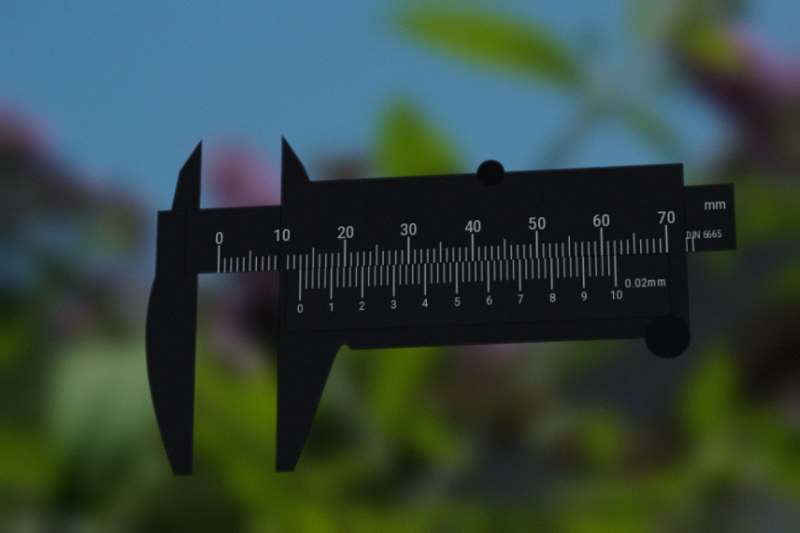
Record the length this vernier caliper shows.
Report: 13.0 mm
